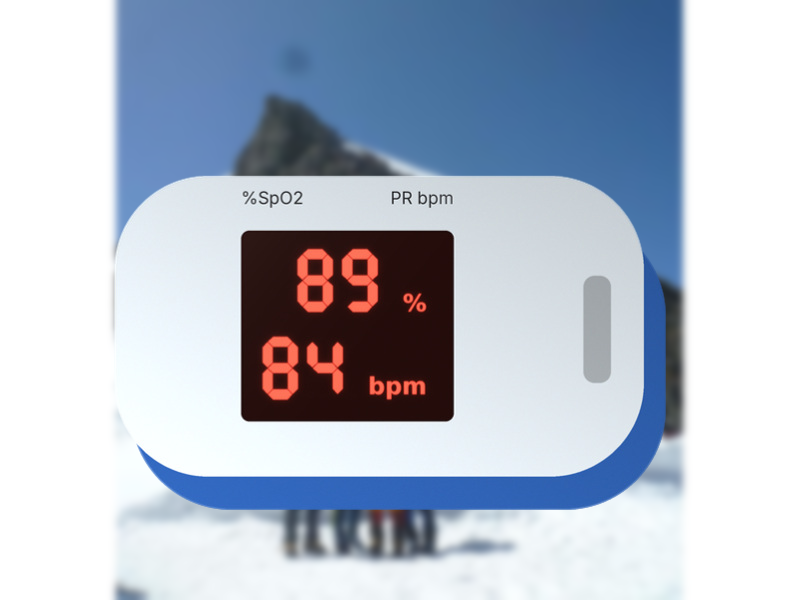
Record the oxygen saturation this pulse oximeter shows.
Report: 89 %
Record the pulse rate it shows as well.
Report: 84 bpm
